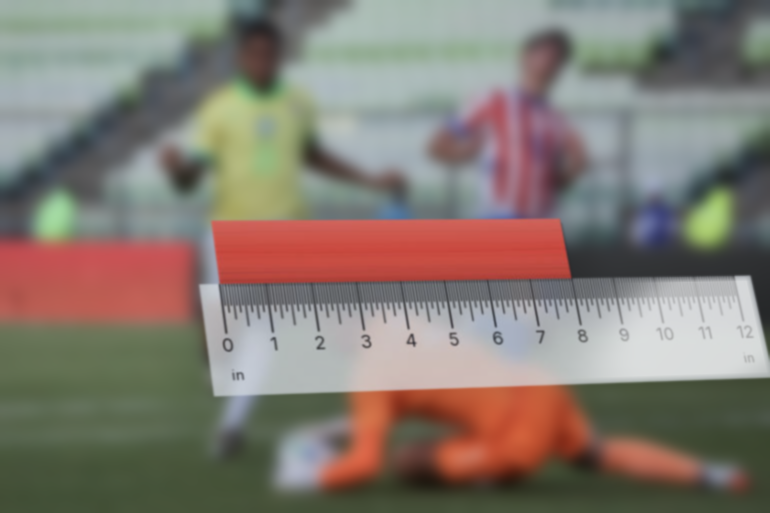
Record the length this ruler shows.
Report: 8 in
